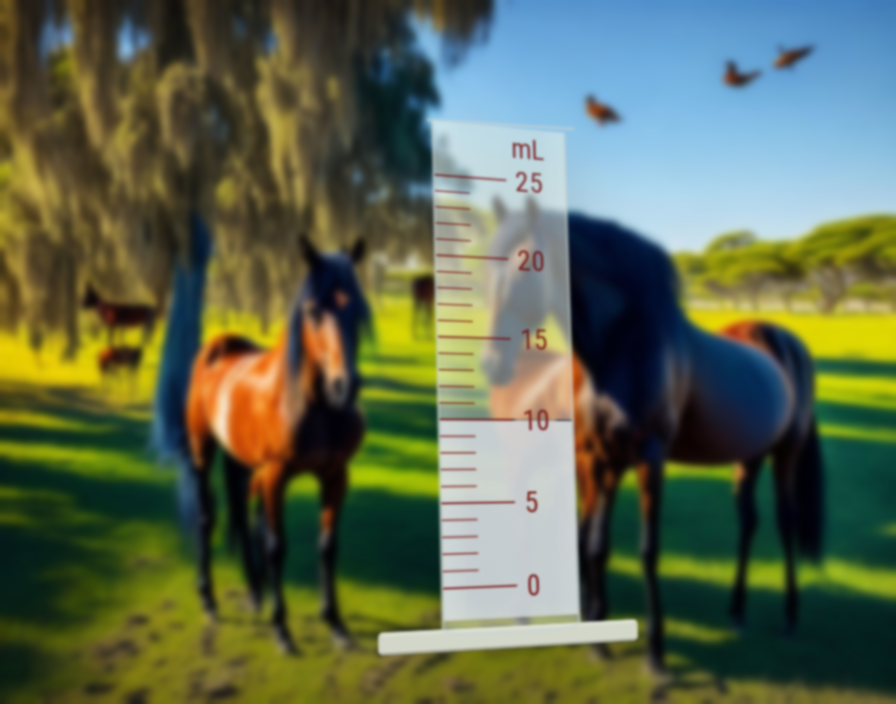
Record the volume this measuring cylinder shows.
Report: 10 mL
